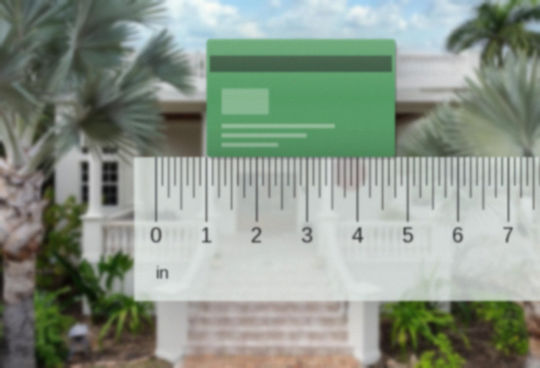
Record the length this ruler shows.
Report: 3.75 in
